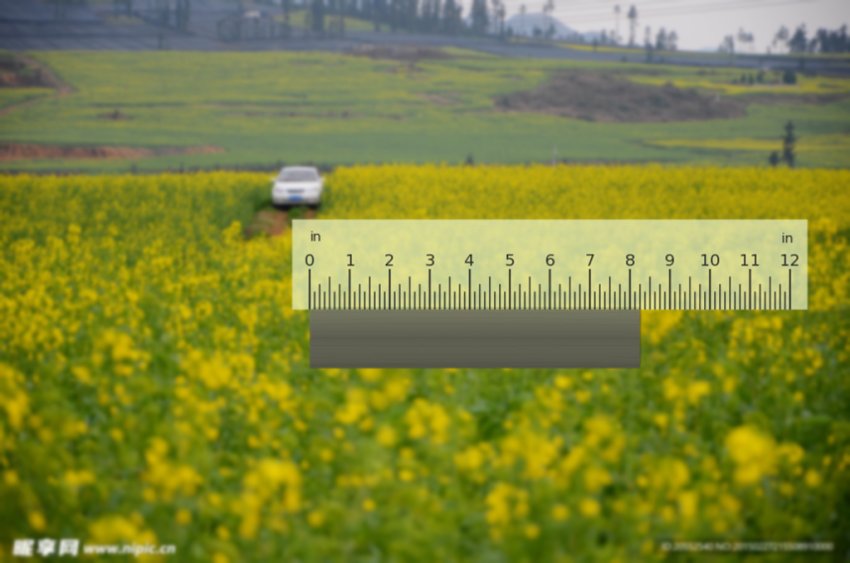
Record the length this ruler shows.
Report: 8.25 in
